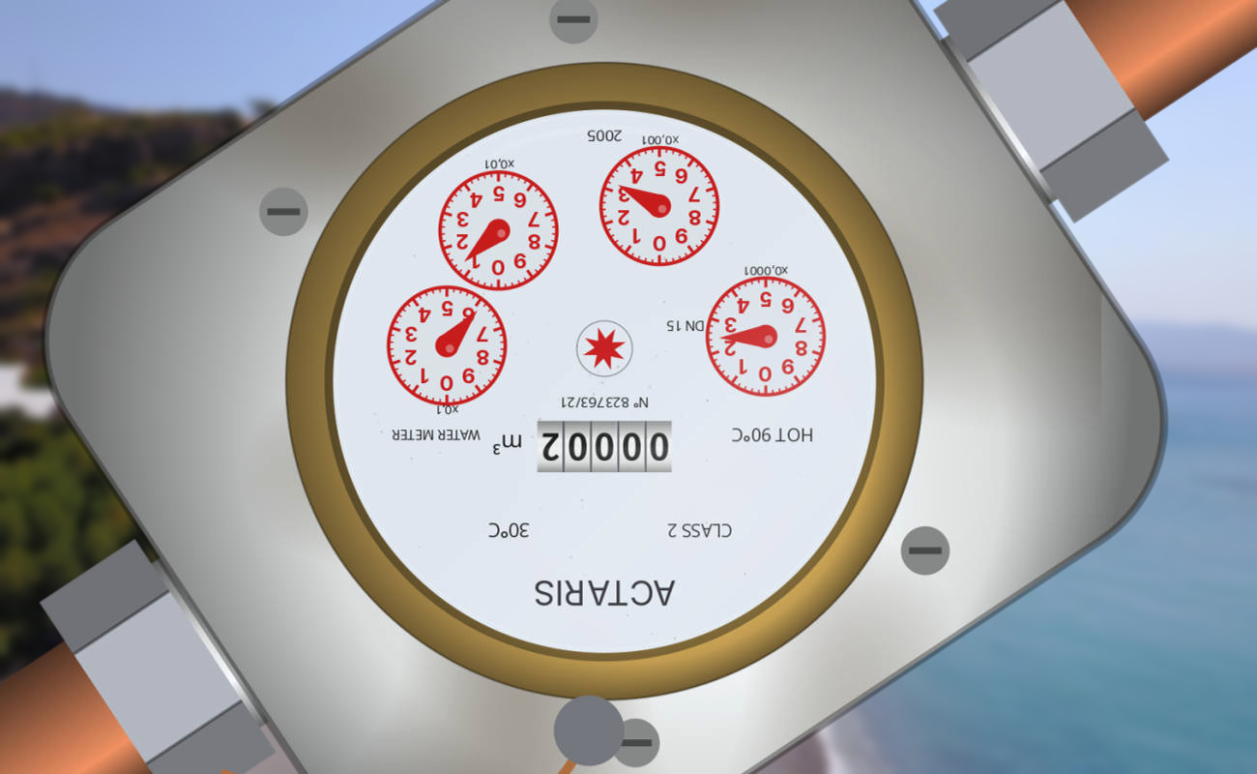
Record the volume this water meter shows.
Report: 2.6132 m³
